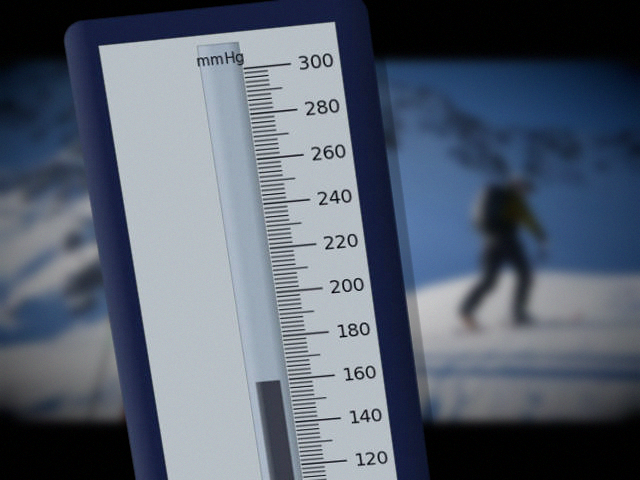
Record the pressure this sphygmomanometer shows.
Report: 160 mmHg
